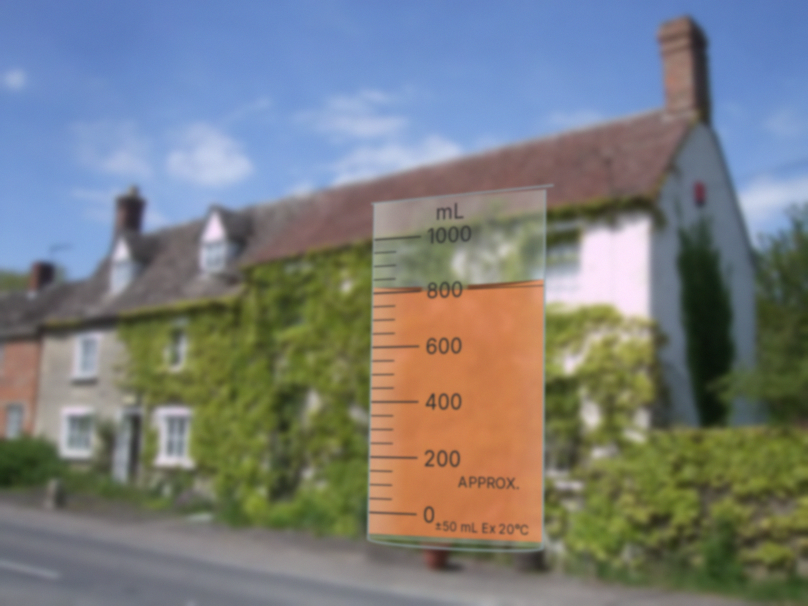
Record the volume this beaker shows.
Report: 800 mL
